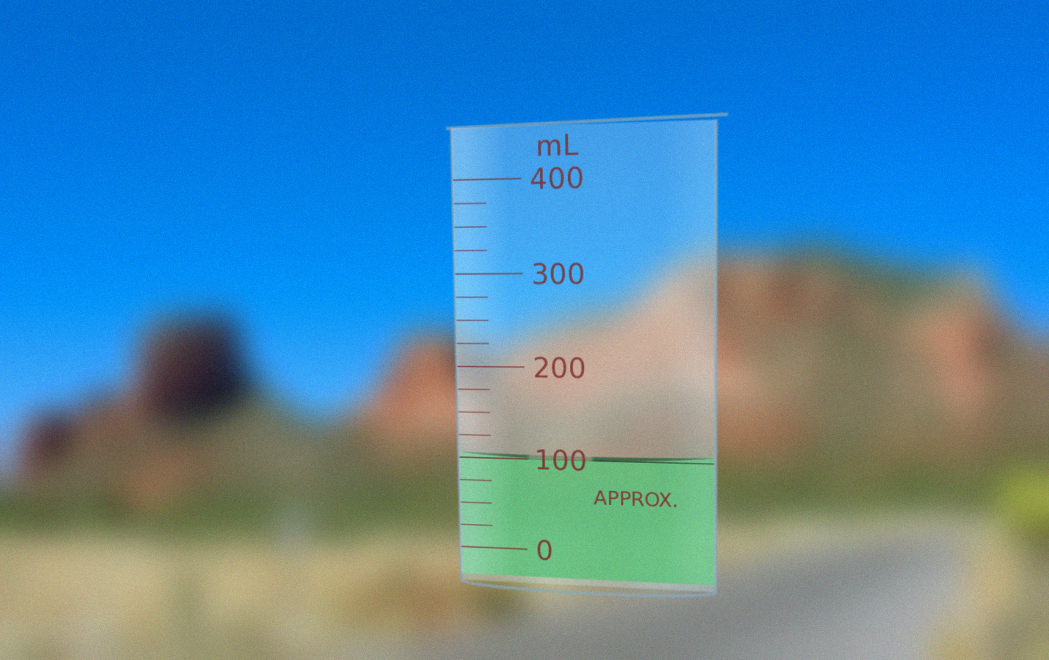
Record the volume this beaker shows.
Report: 100 mL
